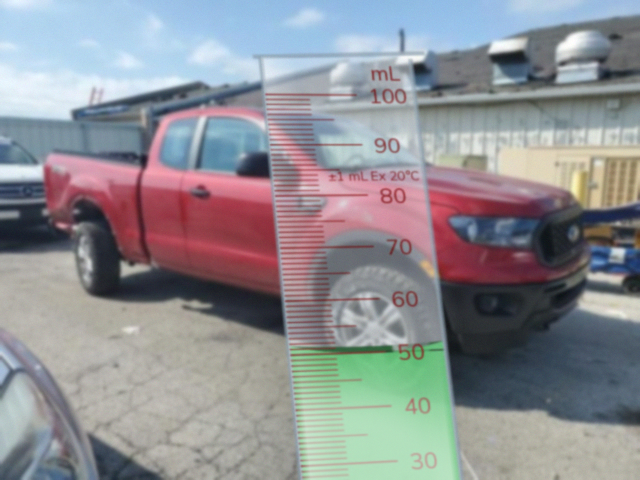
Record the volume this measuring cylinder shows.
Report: 50 mL
